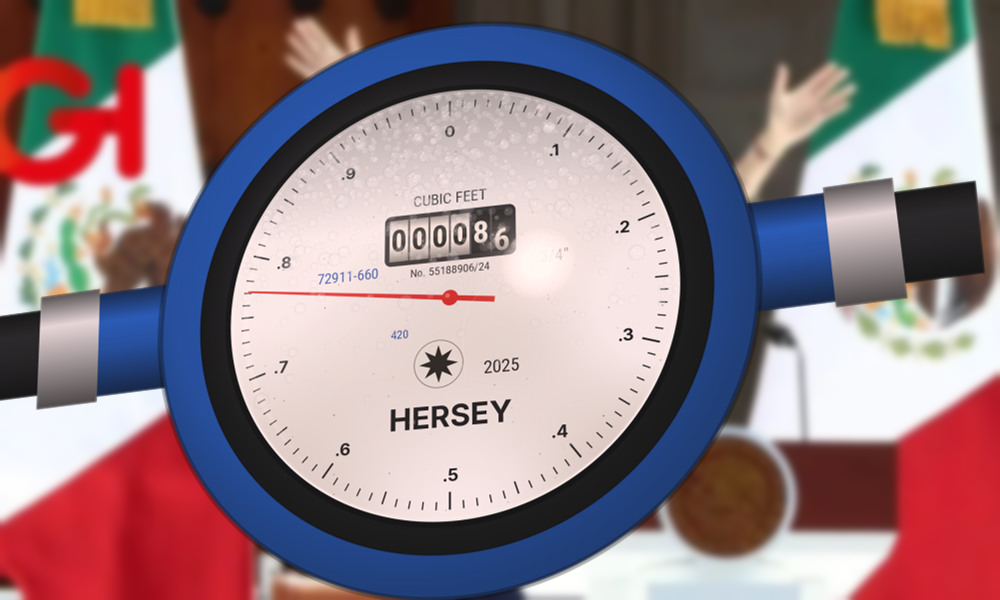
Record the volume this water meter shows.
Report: 85.77 ft³
